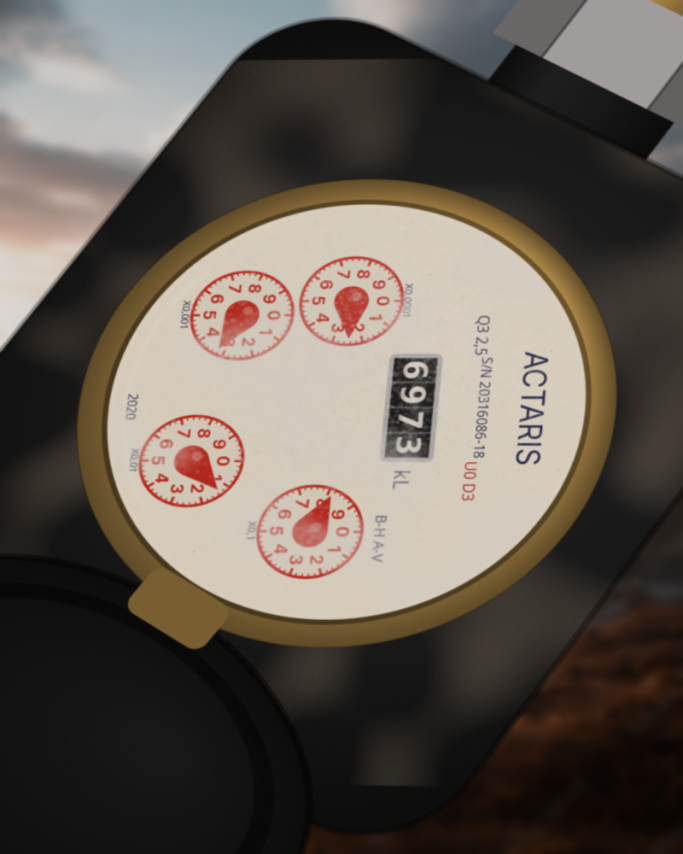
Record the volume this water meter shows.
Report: 6973.8132 kL
